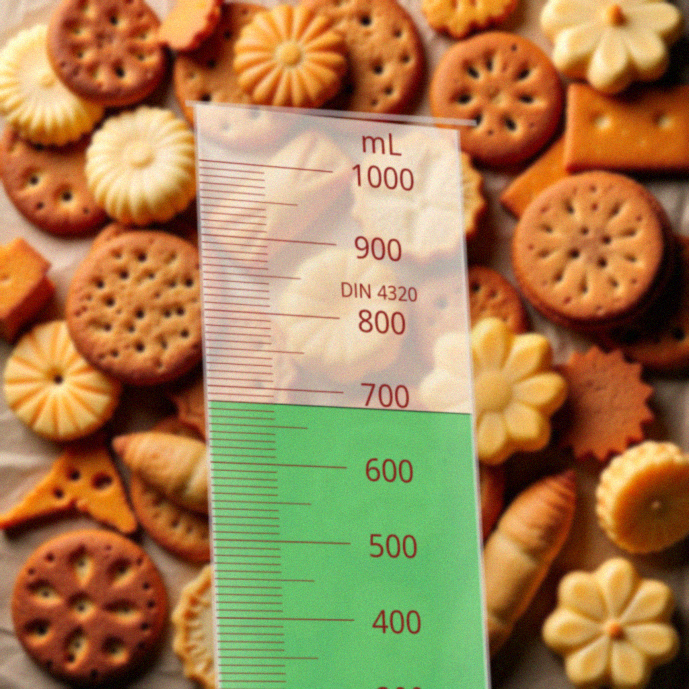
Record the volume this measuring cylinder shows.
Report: 680 mL
